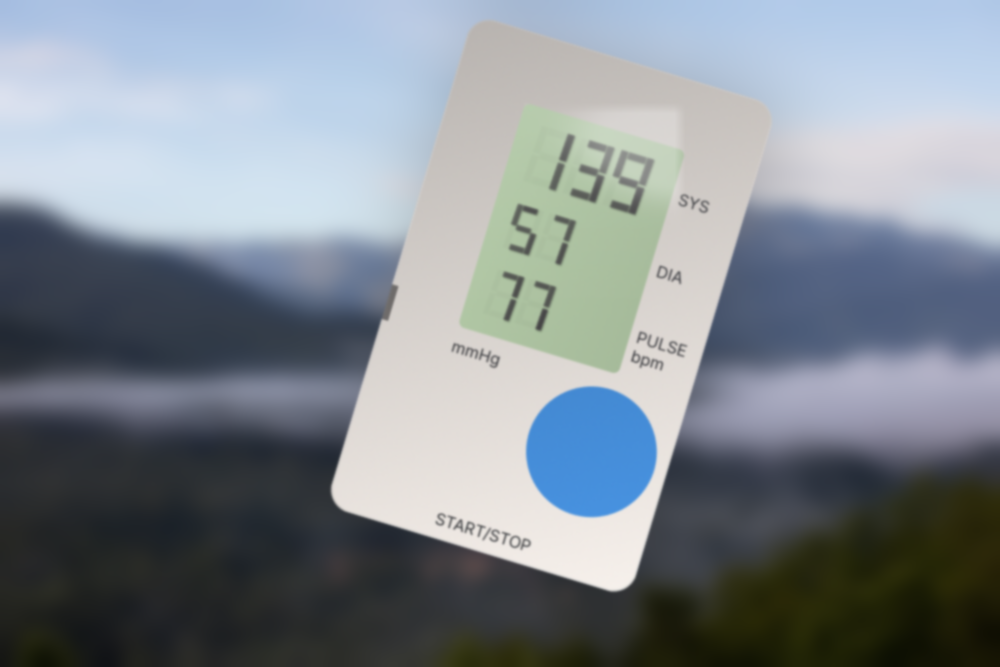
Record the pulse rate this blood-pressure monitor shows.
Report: 77 bpm
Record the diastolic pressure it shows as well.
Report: 57 mmHg
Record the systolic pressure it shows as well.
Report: 139 mmHg
